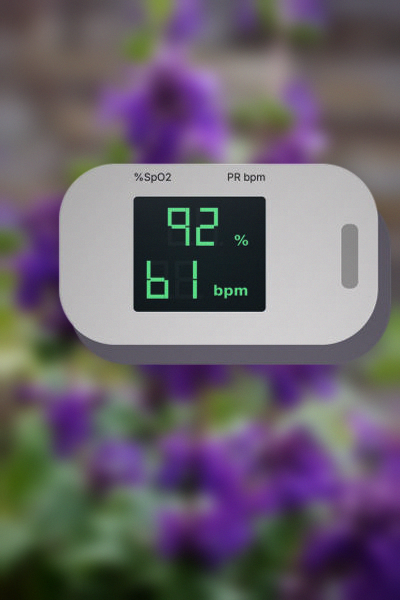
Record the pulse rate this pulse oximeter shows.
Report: 61 bpm
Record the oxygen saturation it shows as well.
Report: 92 %
